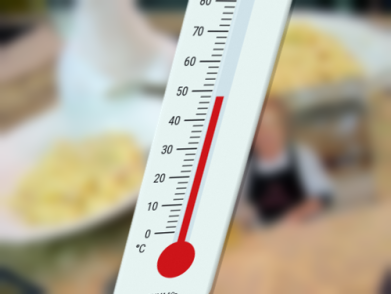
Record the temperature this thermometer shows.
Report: 48 °C
